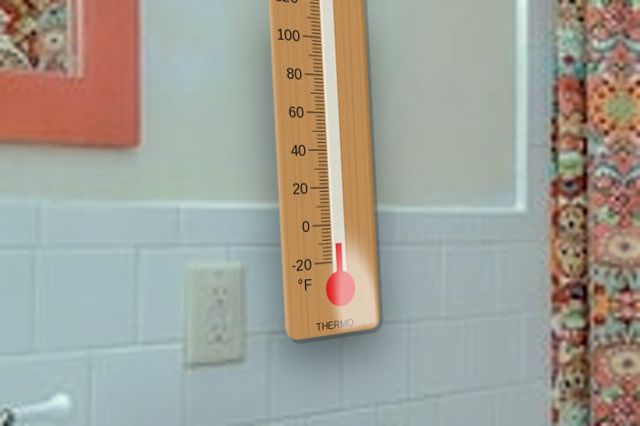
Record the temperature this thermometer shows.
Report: -10 °F
